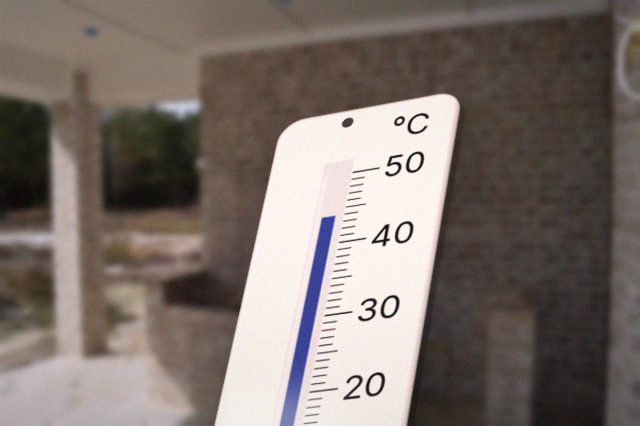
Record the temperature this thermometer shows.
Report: 44 °C
